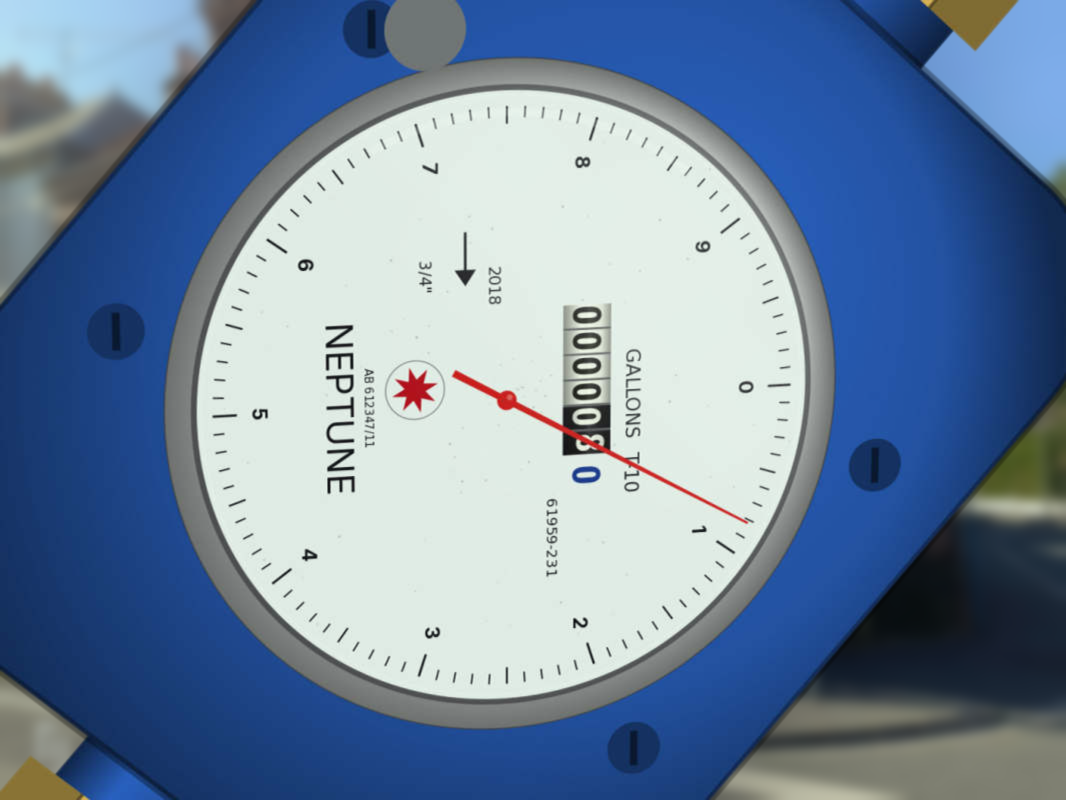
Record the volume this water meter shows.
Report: 80.8 gal
